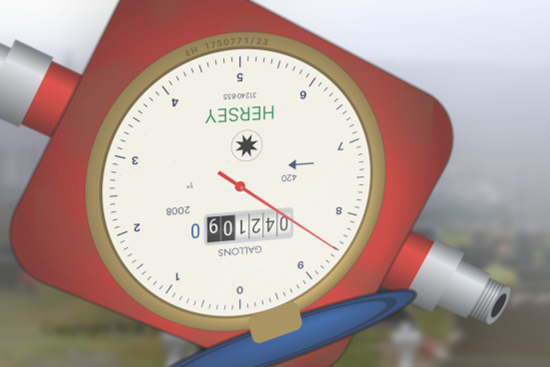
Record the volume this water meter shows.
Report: 421088.5 gal
